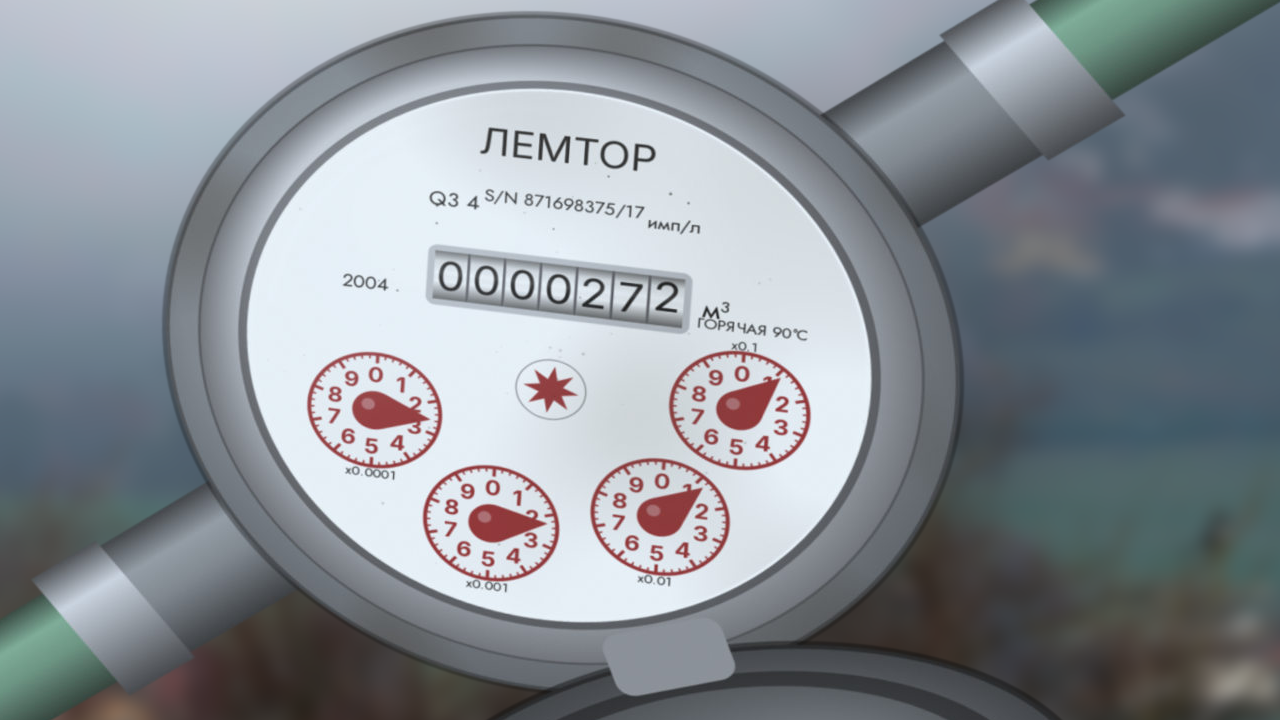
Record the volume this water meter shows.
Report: 272.1122 m³
